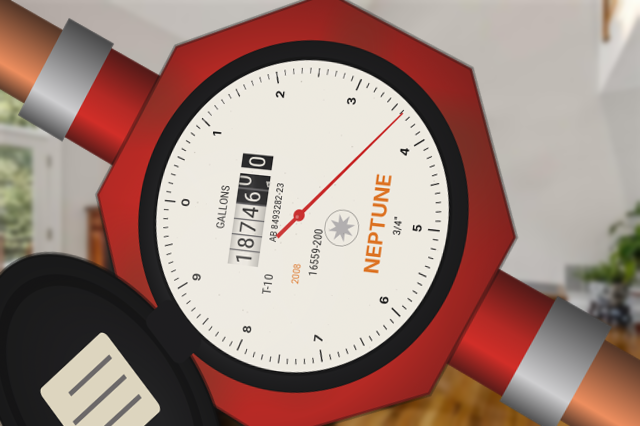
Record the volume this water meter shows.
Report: 1874603.6 gal
